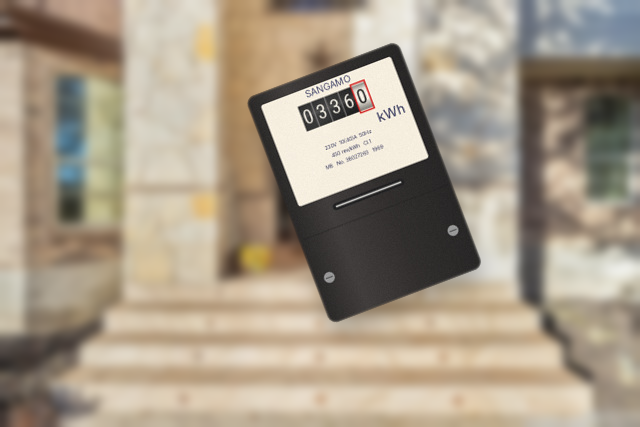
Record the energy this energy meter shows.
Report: 336.0 kWh
